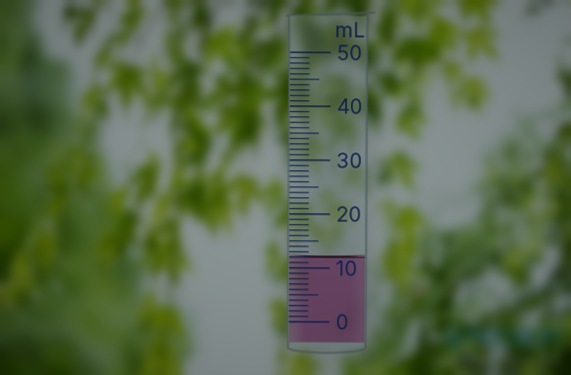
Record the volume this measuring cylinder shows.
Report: 12 mL
